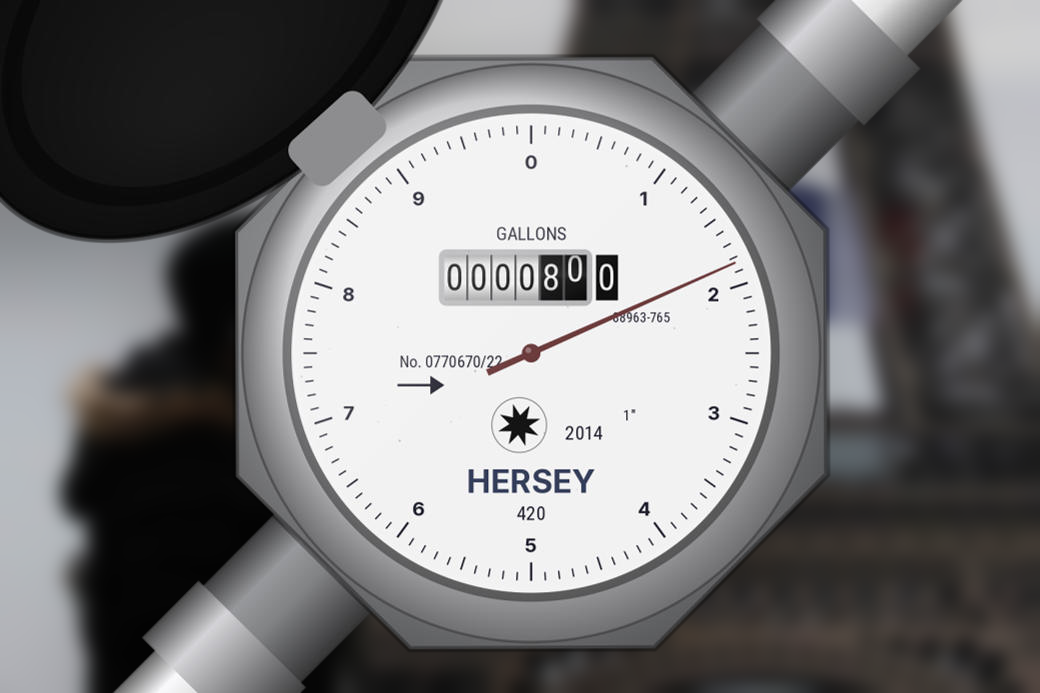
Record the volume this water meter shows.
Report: 801.8 gal
